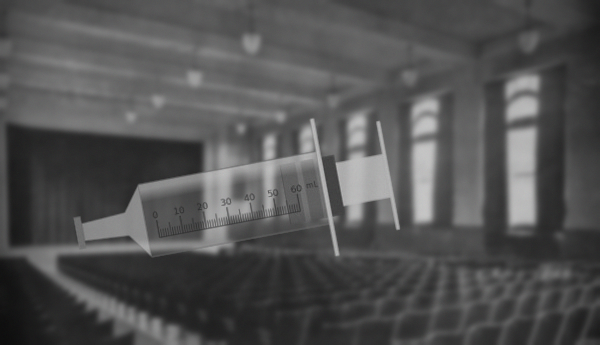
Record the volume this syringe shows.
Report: 55 mL
